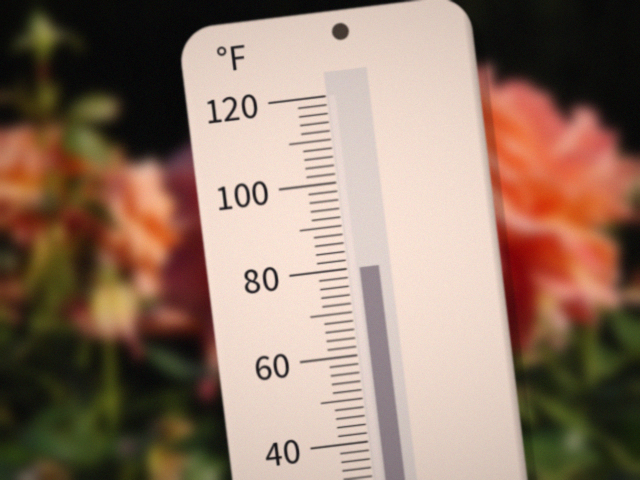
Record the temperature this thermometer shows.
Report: 80 °F
